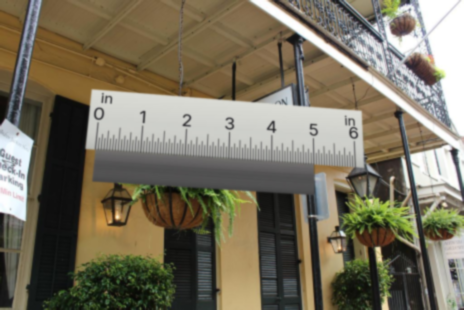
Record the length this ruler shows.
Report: 5 in
